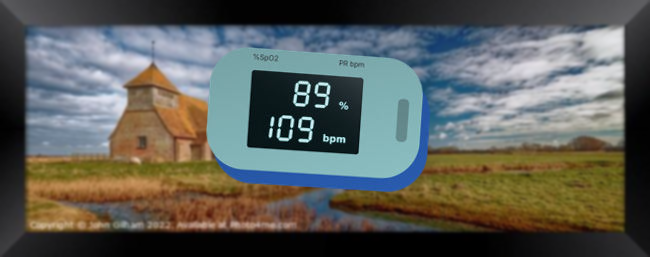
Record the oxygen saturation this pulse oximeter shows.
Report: 89 %
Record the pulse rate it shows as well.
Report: 109 bpm
